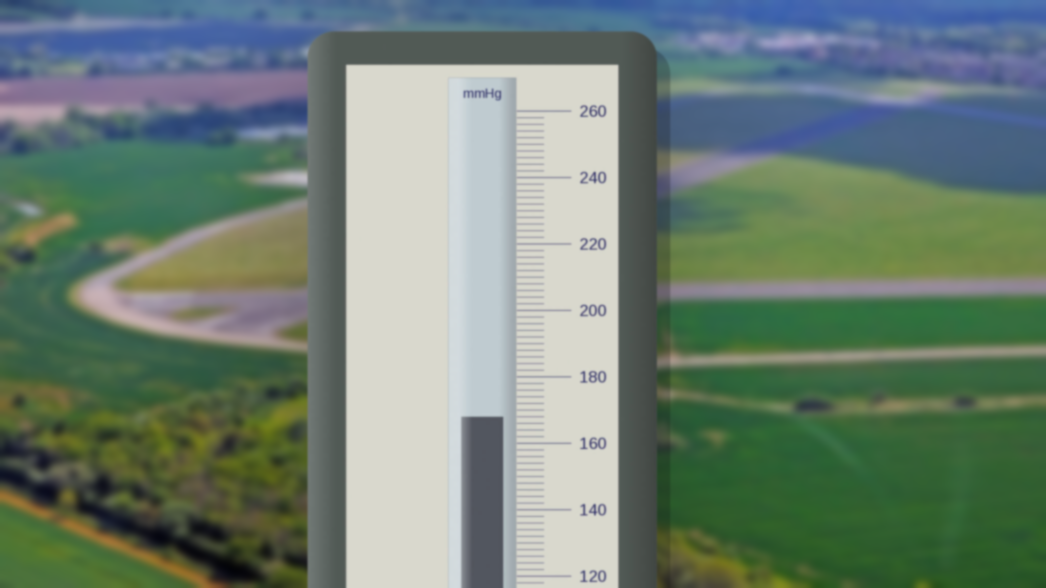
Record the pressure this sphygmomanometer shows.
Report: 168 mmHg
